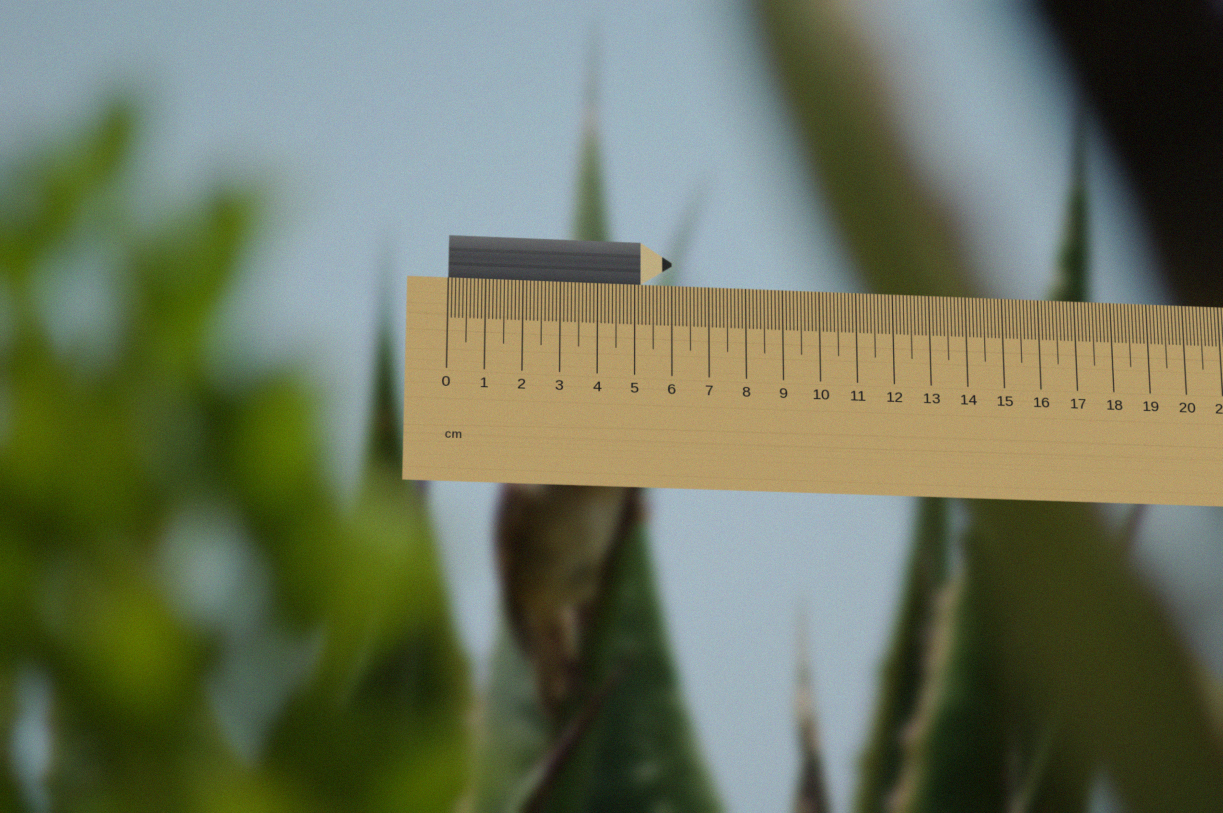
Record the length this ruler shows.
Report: 6 cm
